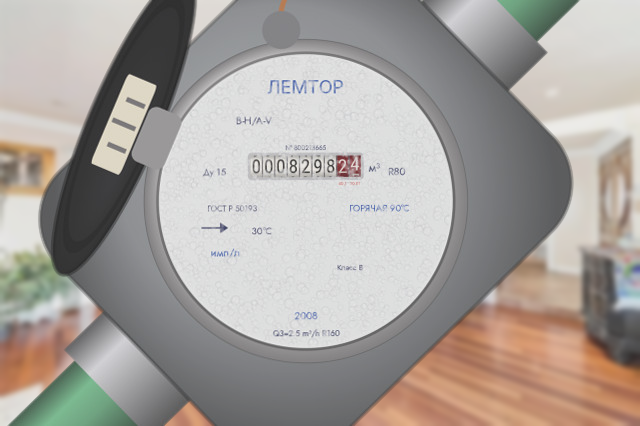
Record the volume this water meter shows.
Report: 8298.24 m³
